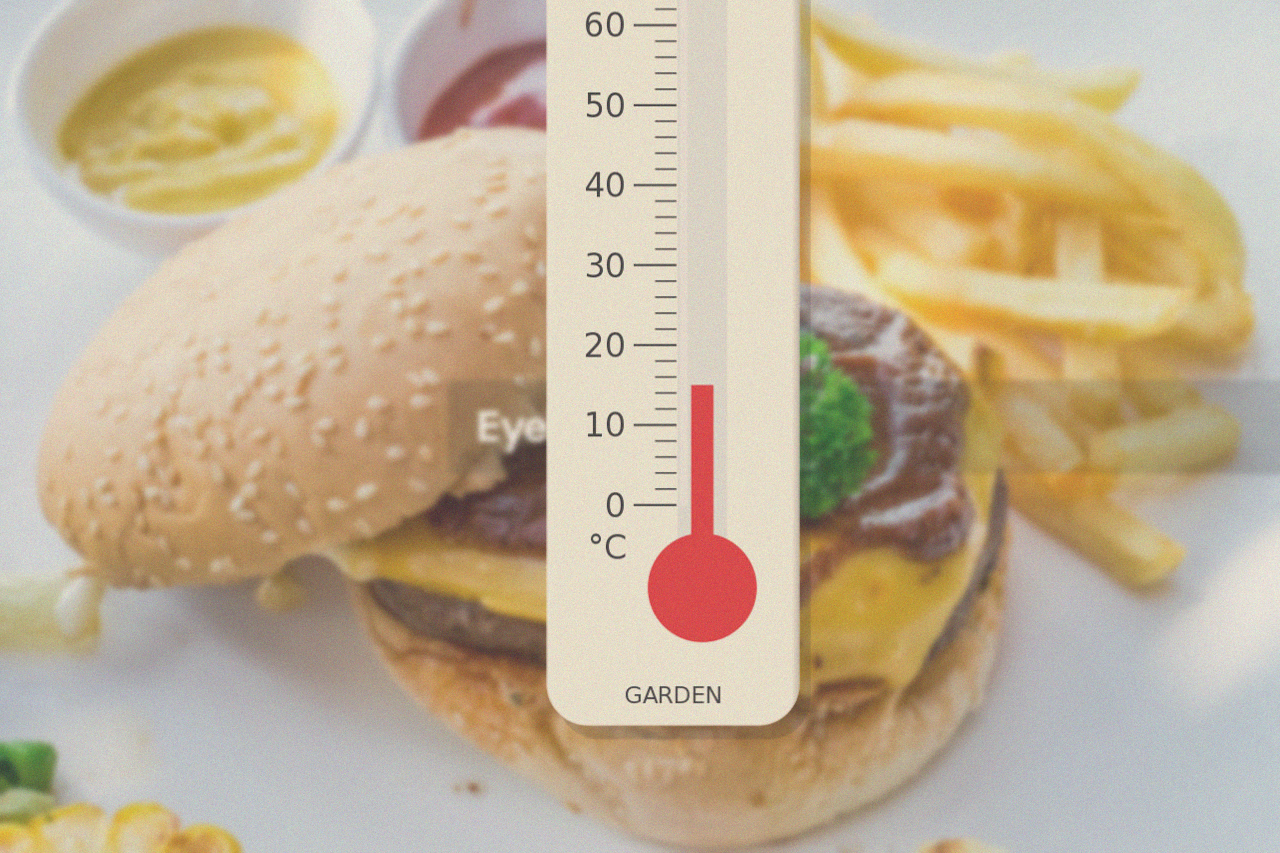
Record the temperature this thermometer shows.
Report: 15 °C
